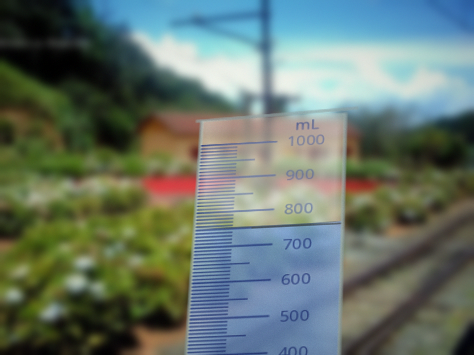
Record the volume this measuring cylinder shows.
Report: 750 mL
